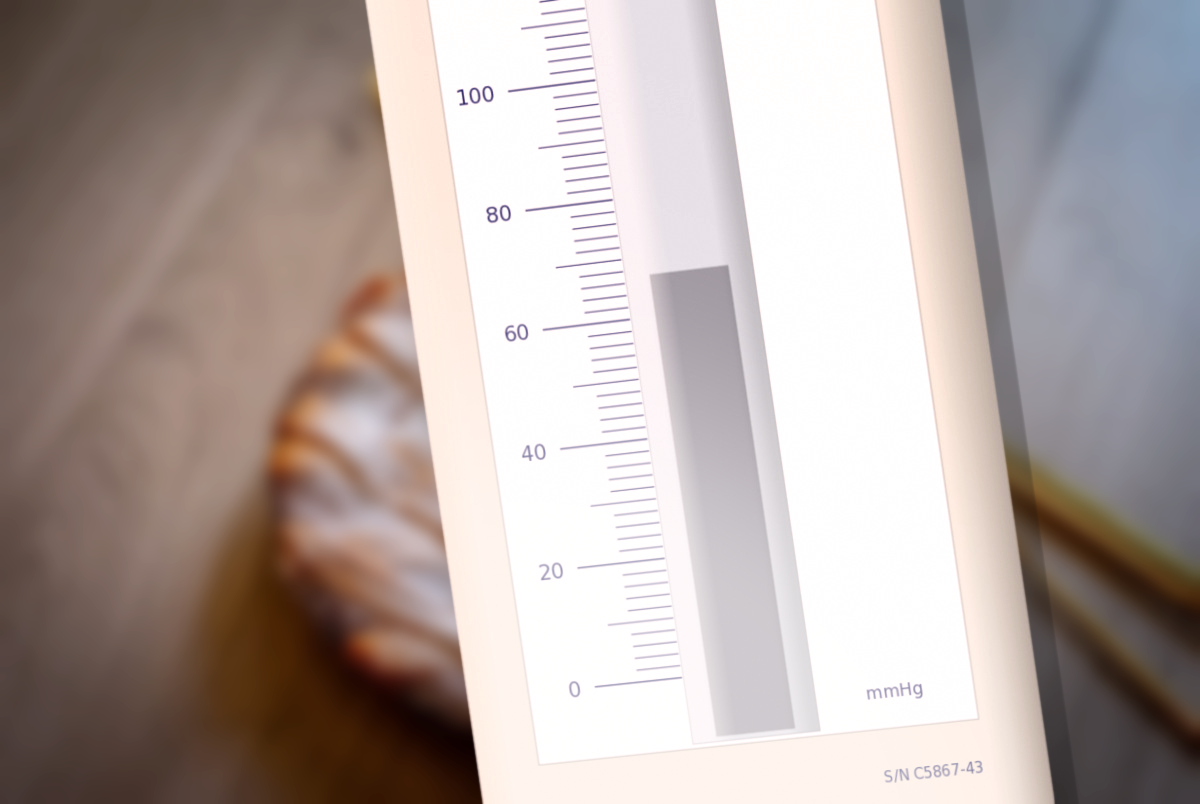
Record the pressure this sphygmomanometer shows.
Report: 67 mmHg
